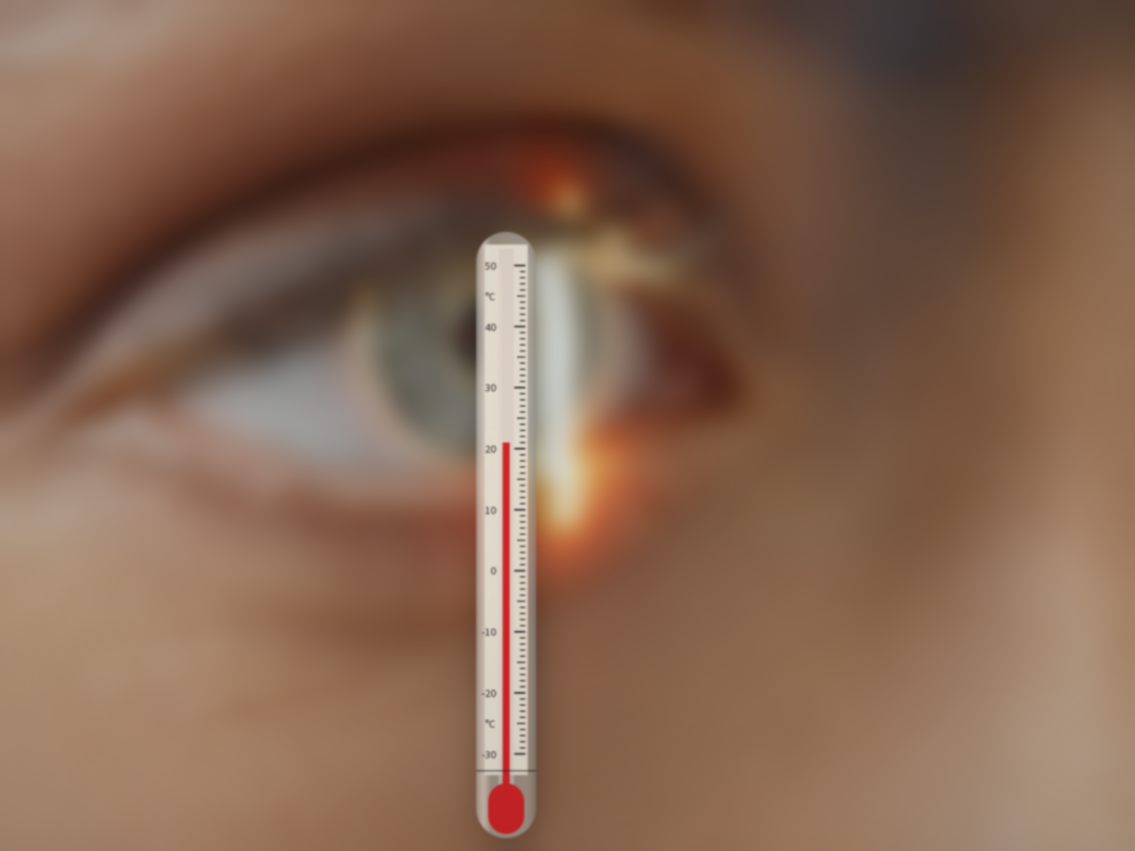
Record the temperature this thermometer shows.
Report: 21 °C
